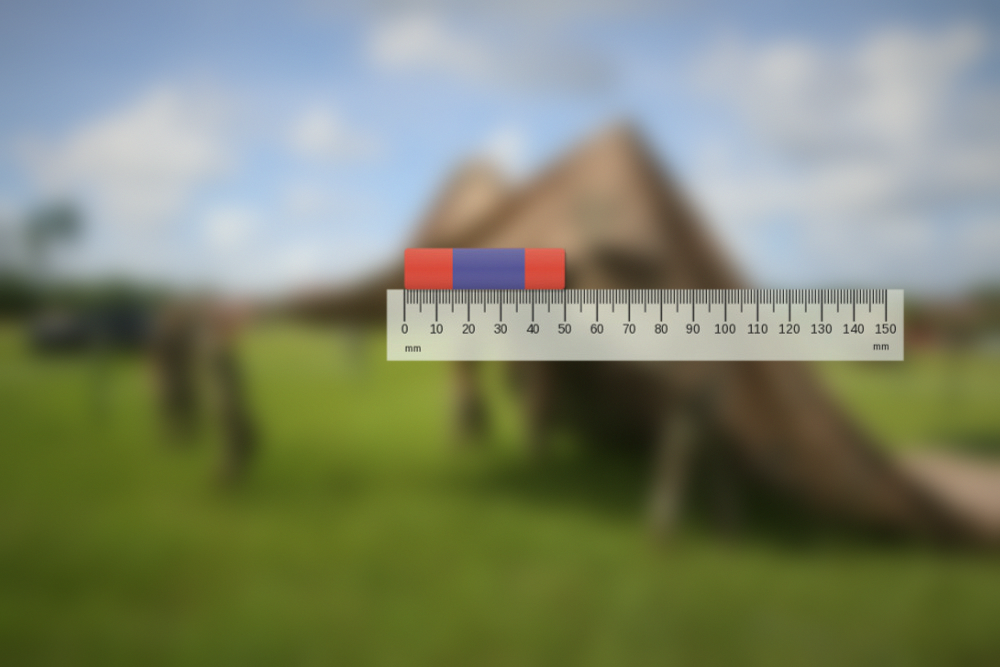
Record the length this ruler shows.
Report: 50 mm
